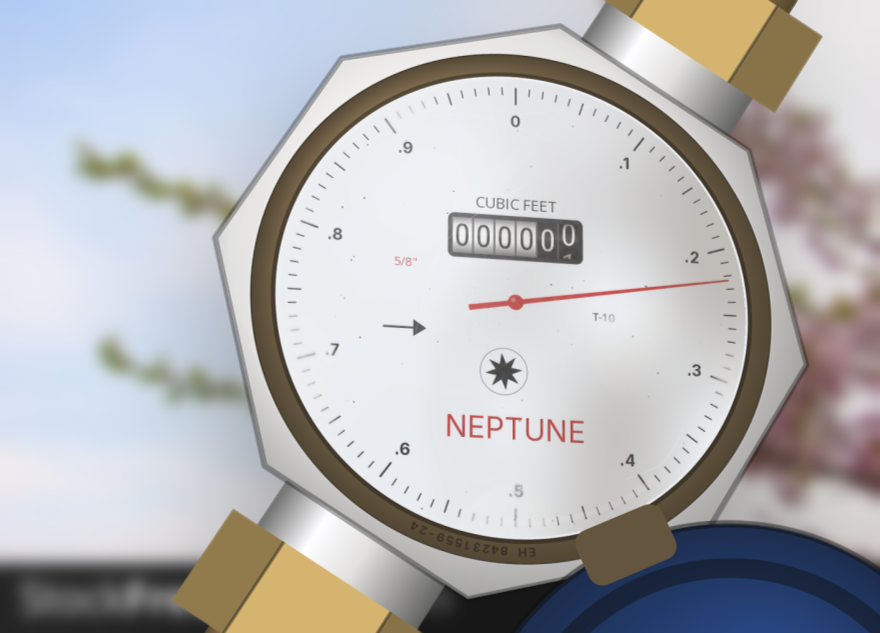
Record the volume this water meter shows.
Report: 0.22 ft³
